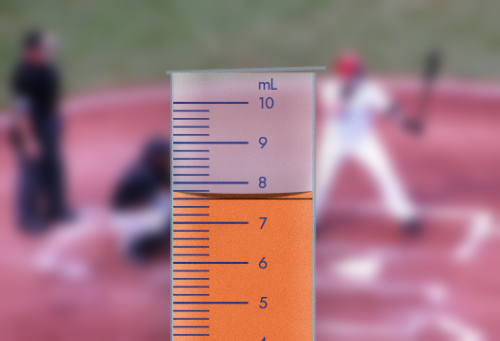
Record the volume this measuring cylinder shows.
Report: 7.6 mL
